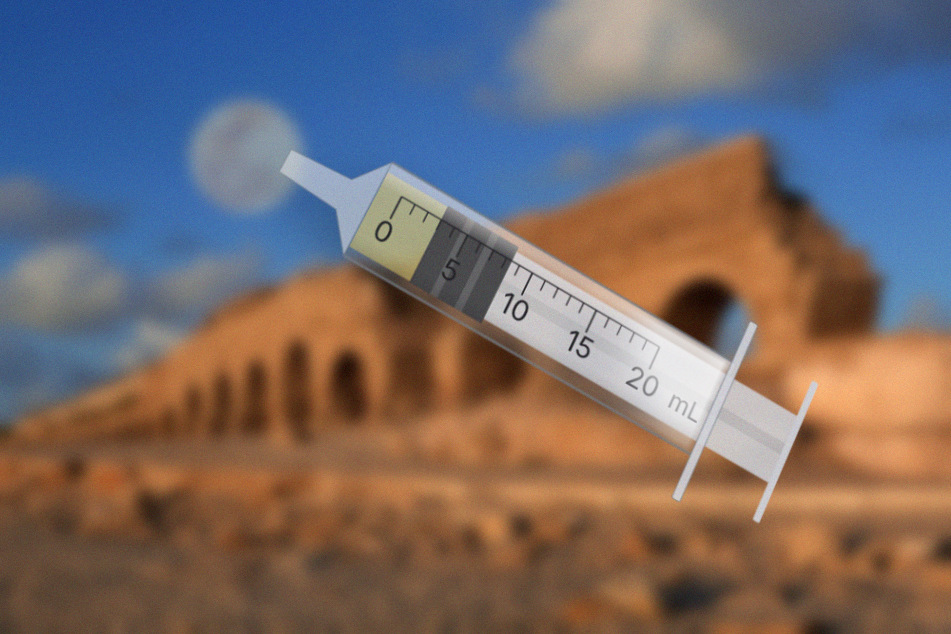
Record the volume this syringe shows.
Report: 3 mL
